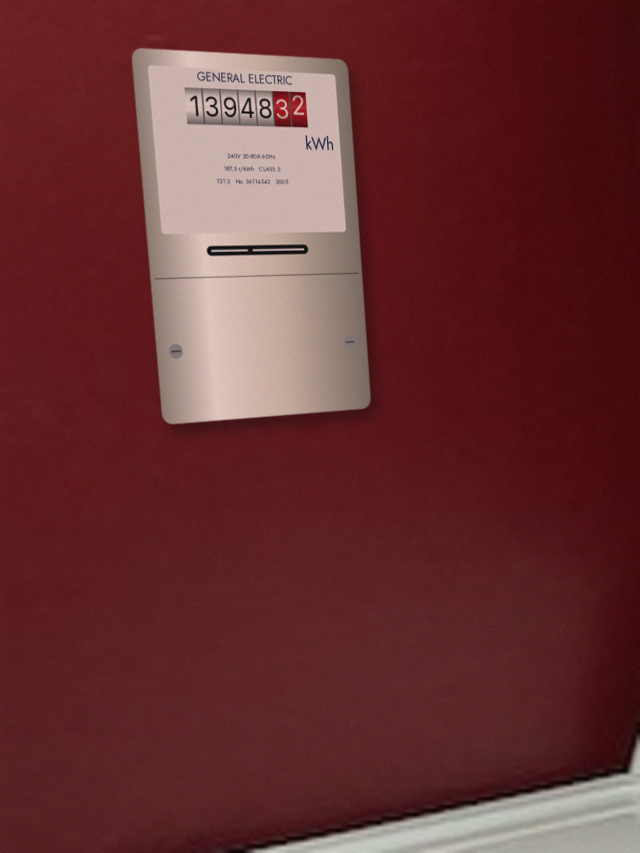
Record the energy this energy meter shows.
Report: 13948.32 kWh
